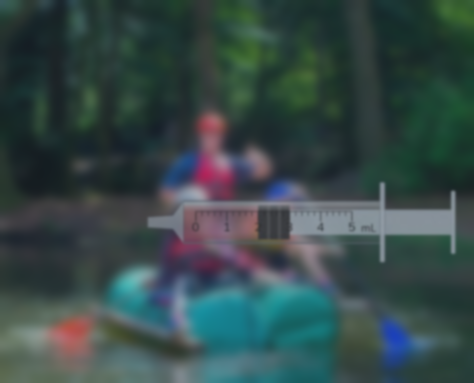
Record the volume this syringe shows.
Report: 2 mL
